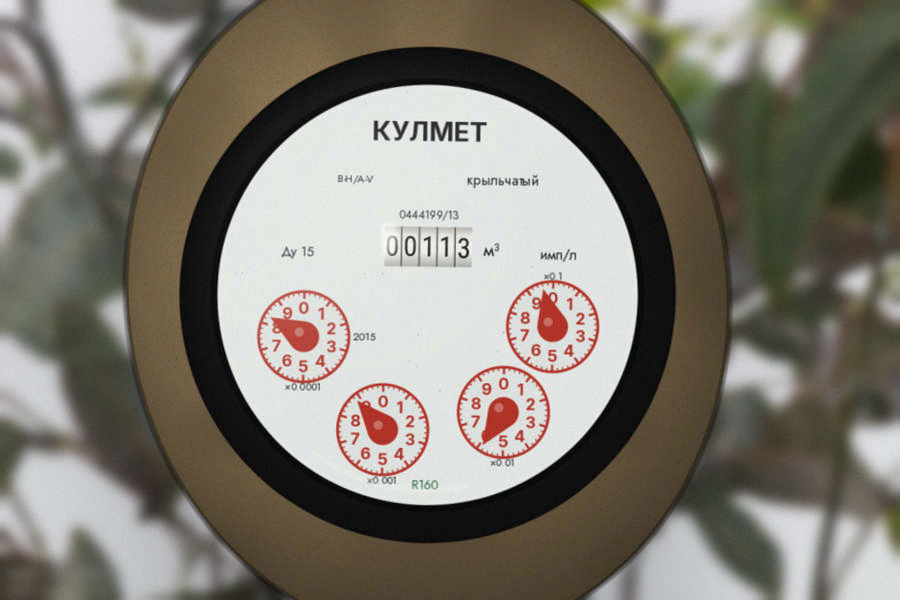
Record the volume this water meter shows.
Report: 112.9588 m³
